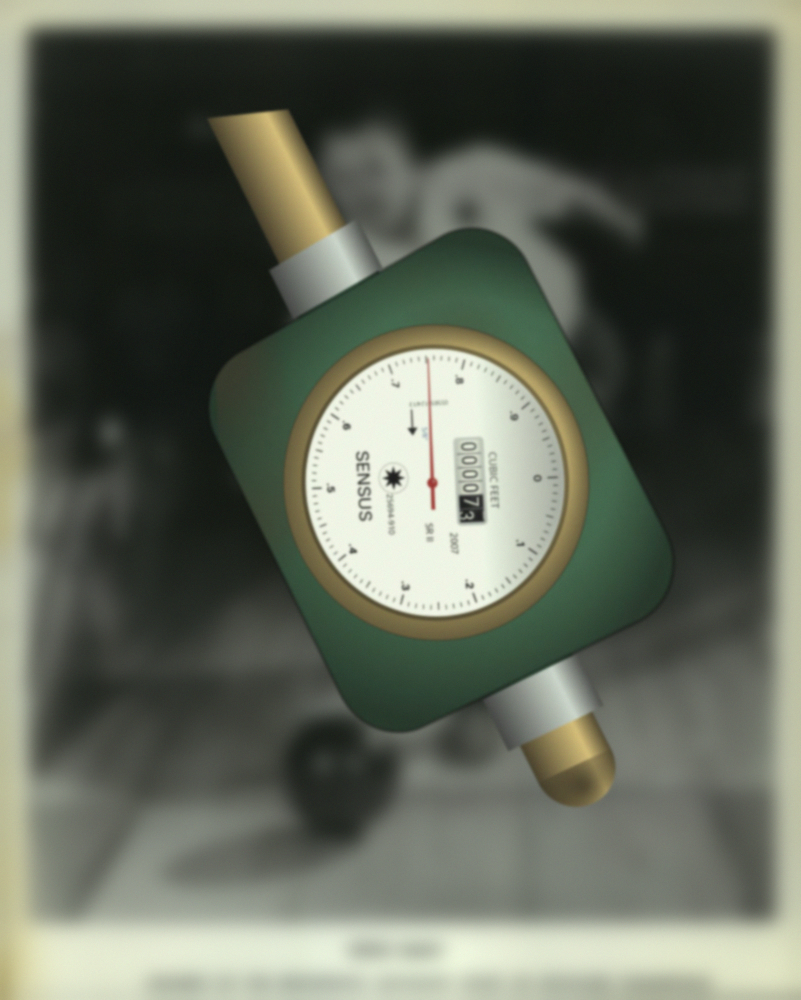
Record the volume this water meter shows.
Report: 72.75 ft³
